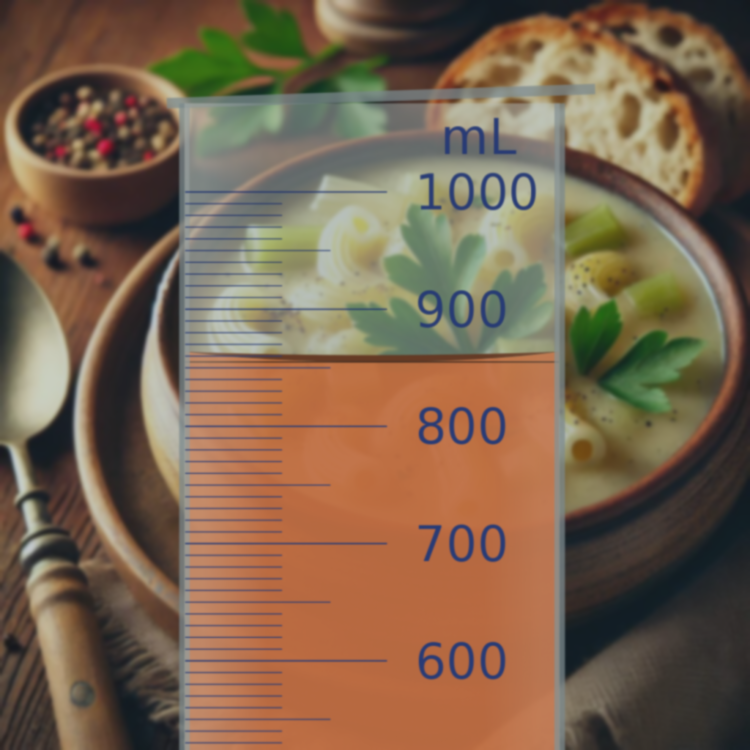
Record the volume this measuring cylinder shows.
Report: 855 mL
